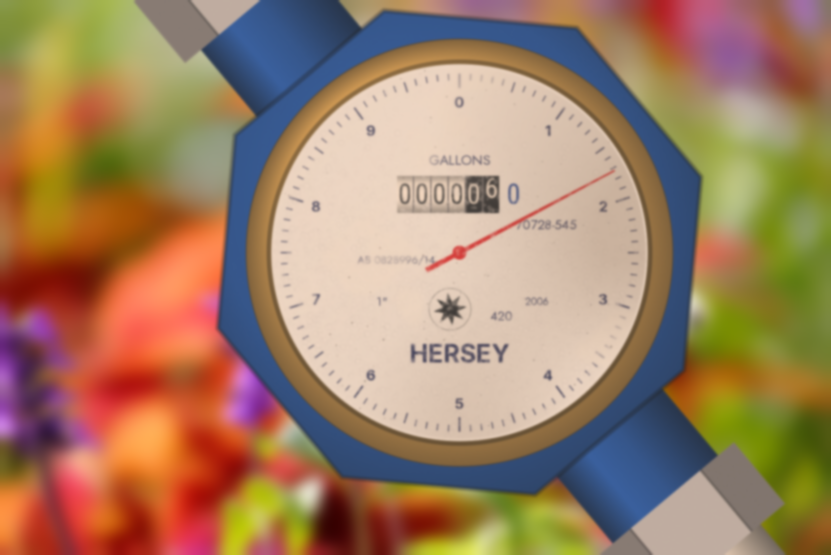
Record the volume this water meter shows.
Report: 61.7 gal
